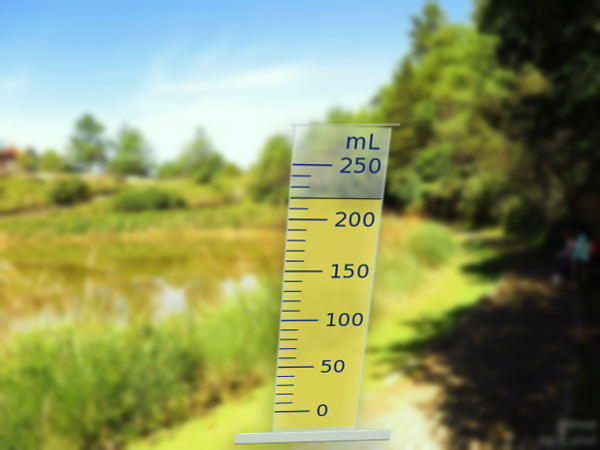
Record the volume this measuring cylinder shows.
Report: 220 mL
